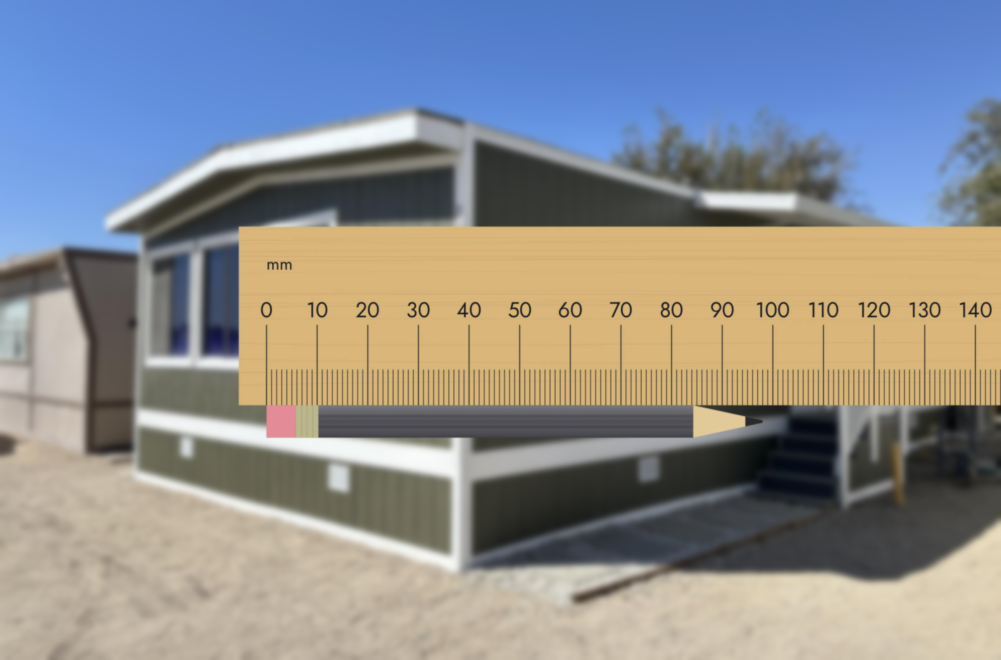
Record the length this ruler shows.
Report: 98 mm
